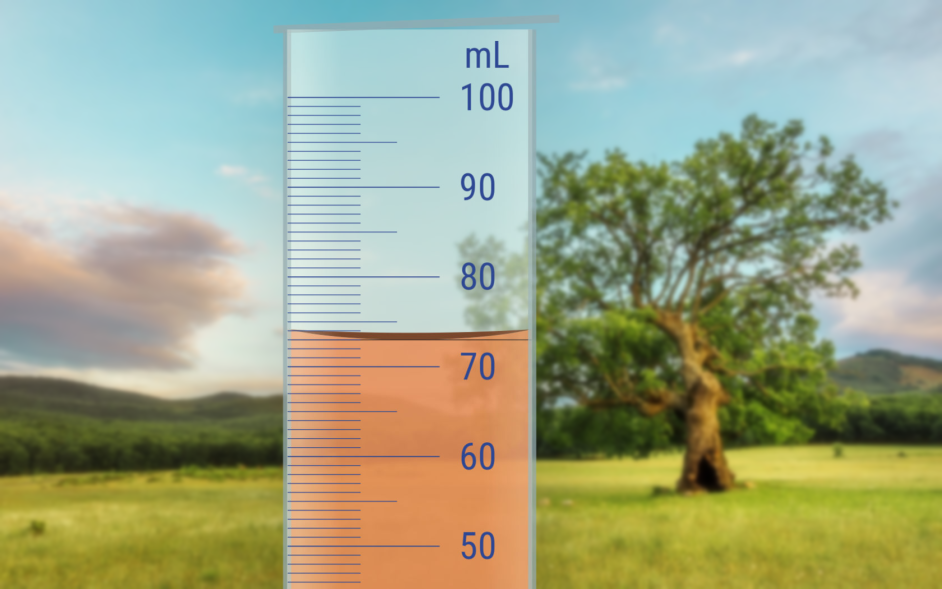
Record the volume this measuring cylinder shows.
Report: 73 mL
